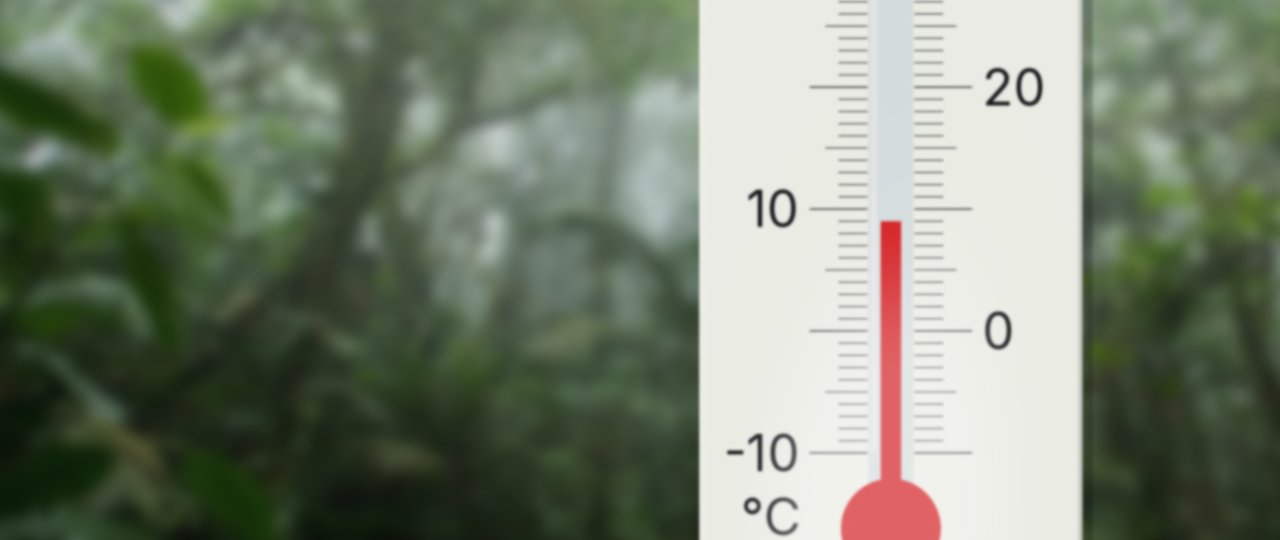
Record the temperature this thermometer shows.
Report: 9 °C
